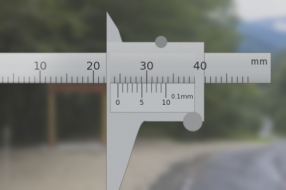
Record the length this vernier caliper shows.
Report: 24.6 mm
